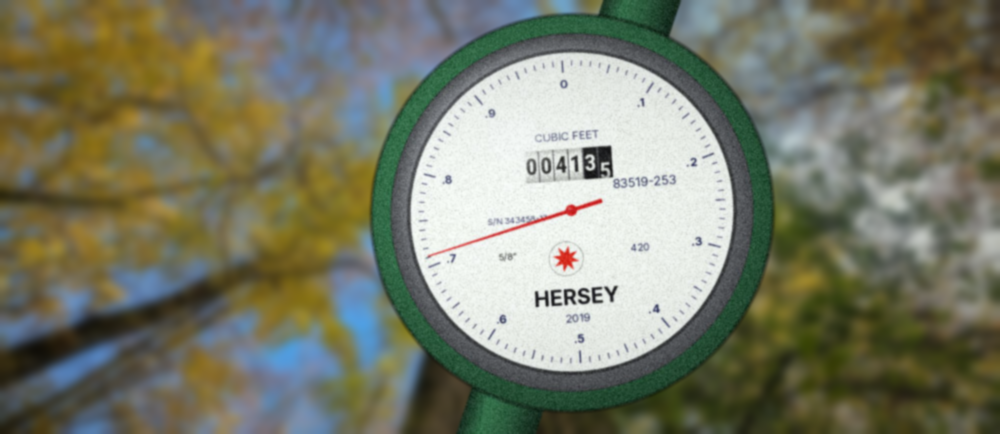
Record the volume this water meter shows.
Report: 4134.71 ft³
